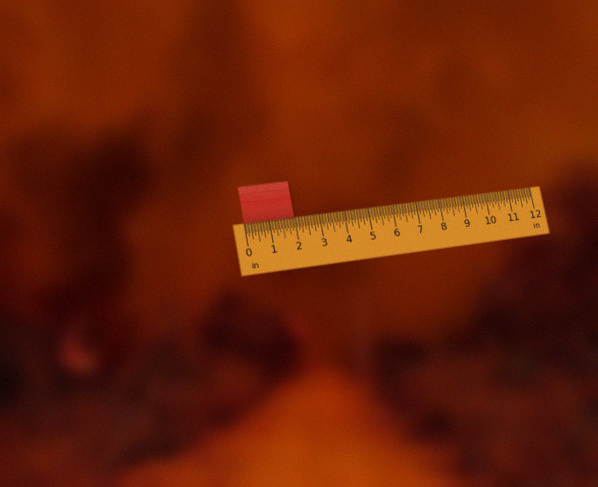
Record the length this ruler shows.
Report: 2 in
